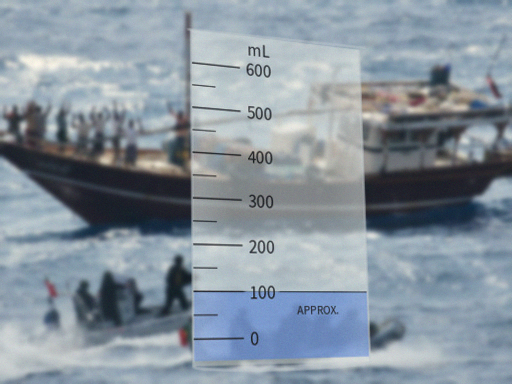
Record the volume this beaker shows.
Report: 100 mL
